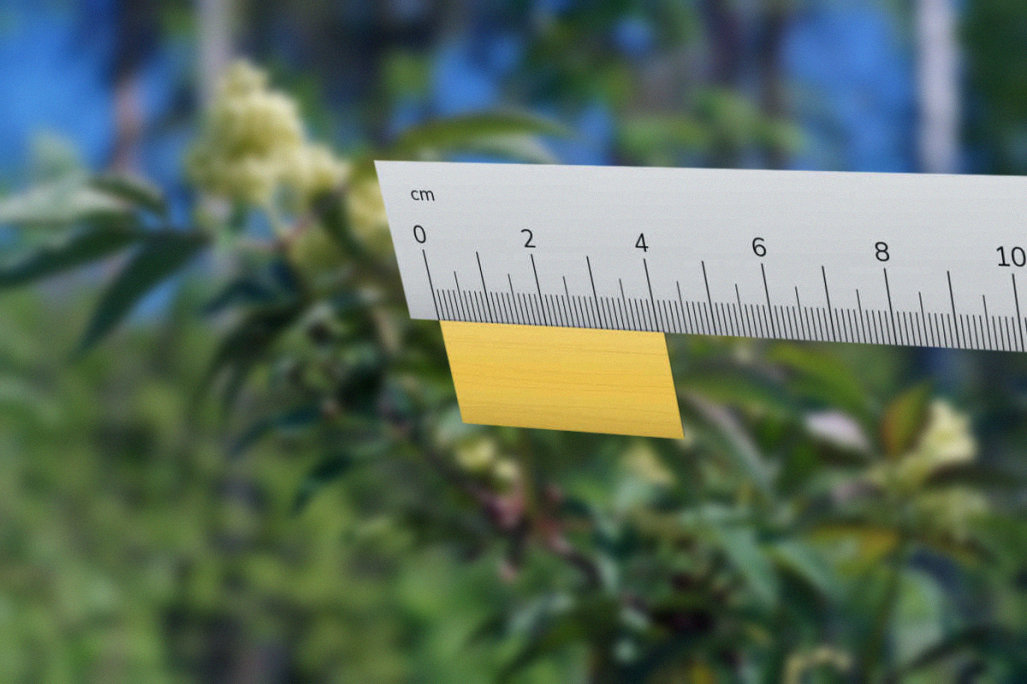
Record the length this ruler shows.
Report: 4.1 cm
